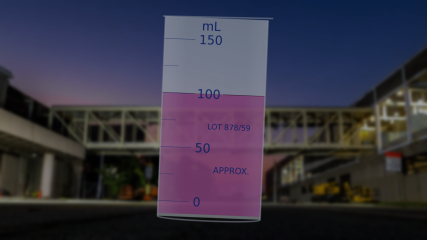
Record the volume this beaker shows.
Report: 100 mL
